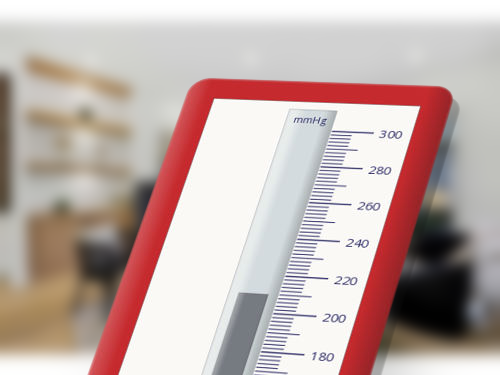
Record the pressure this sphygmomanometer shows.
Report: 210 mmHg
